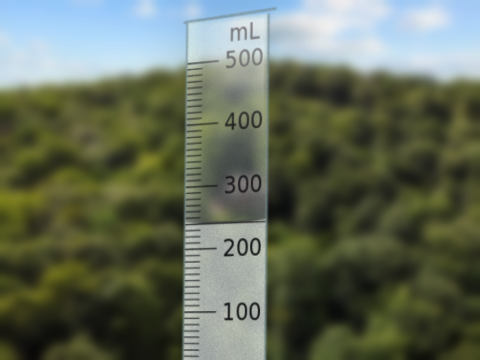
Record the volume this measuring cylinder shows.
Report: 240 mL
